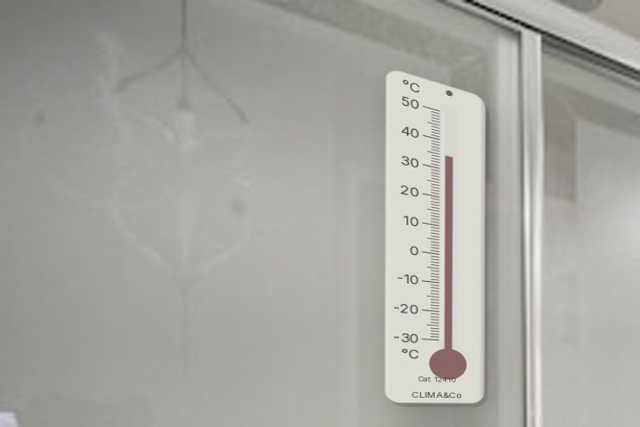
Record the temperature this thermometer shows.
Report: 35 °C
